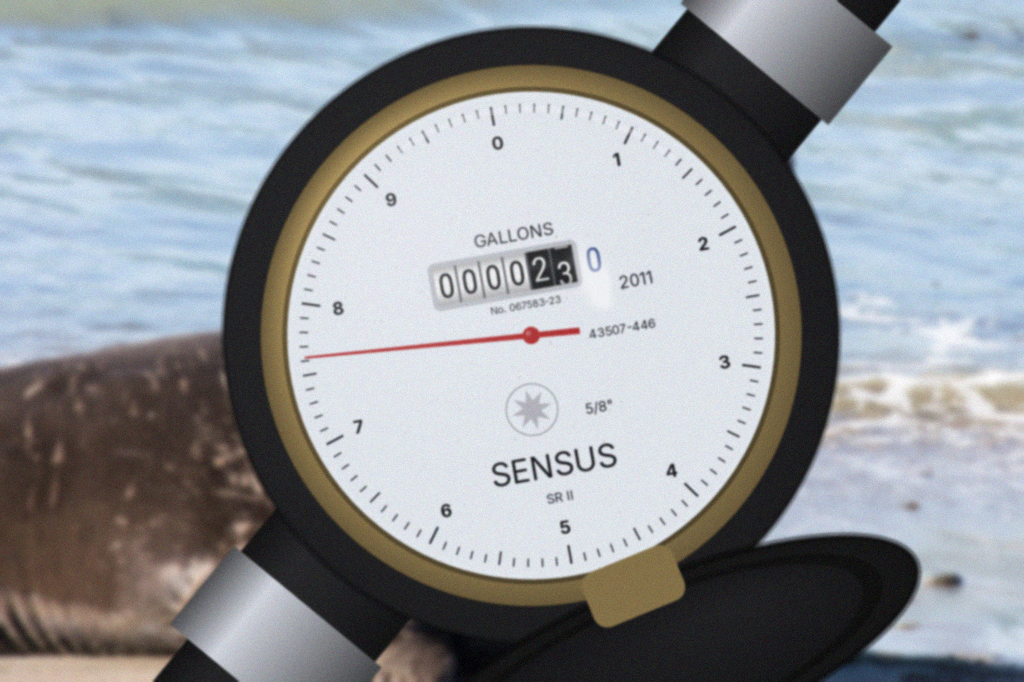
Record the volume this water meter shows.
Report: 227.6 gal
